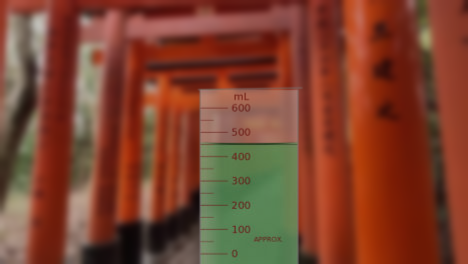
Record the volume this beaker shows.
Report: 450 mL
